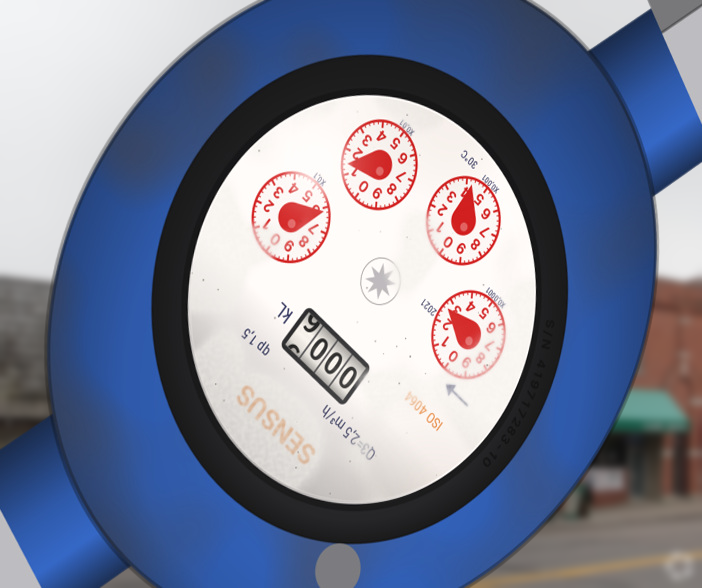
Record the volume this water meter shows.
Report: 5.6142 kL
